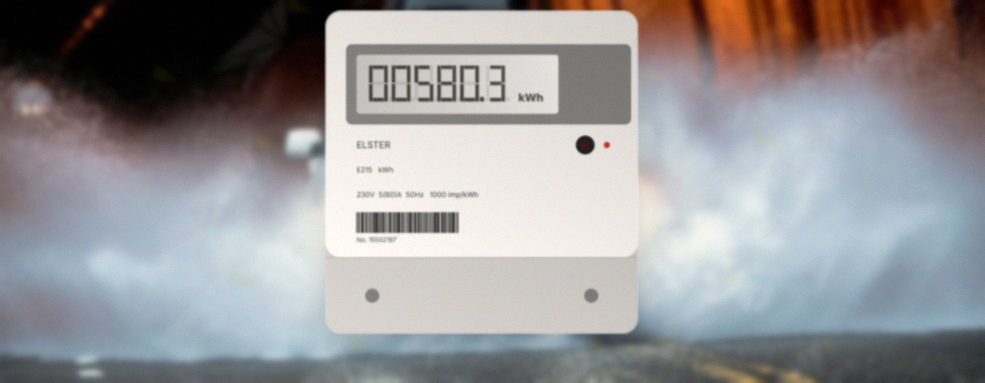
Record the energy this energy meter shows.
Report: 580.3 kWh
